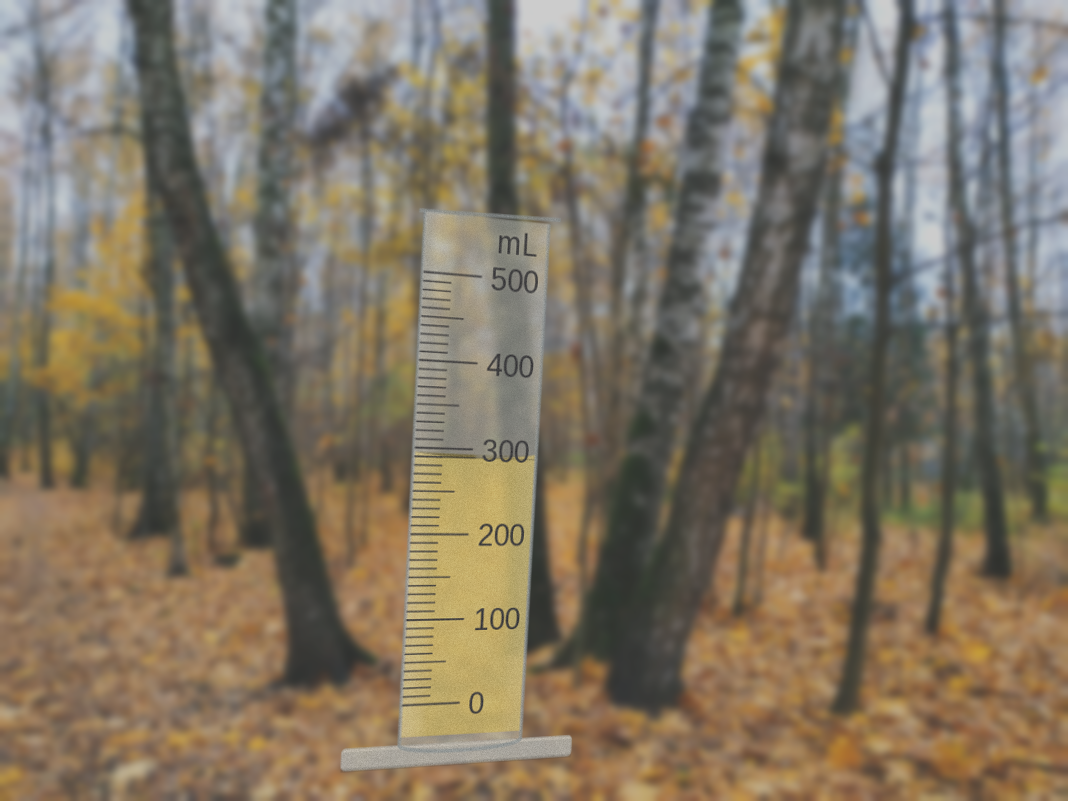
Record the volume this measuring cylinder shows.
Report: 290 mL
